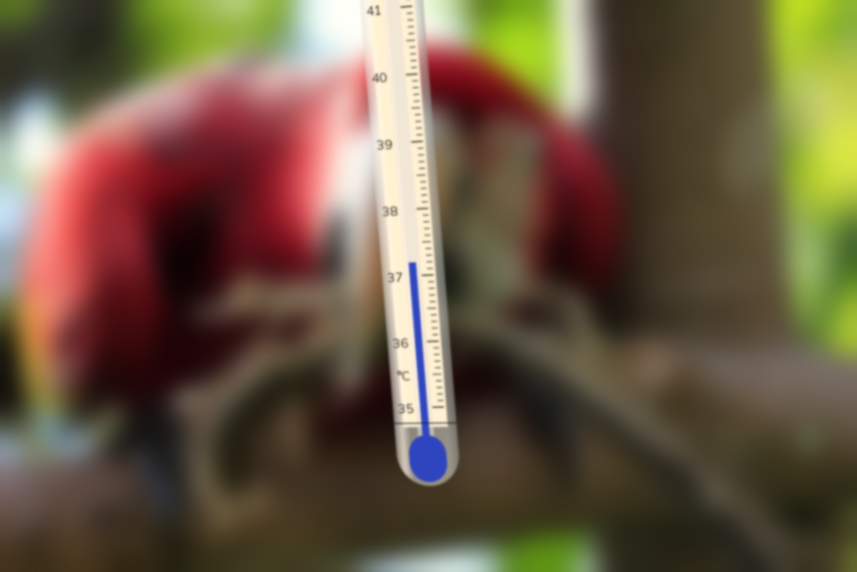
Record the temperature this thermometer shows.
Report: 37.2 °C
